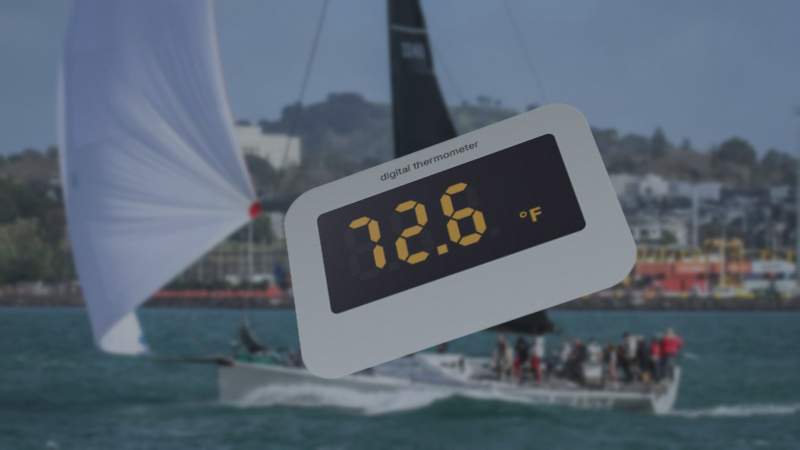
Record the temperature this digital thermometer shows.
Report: 72.6 °F
